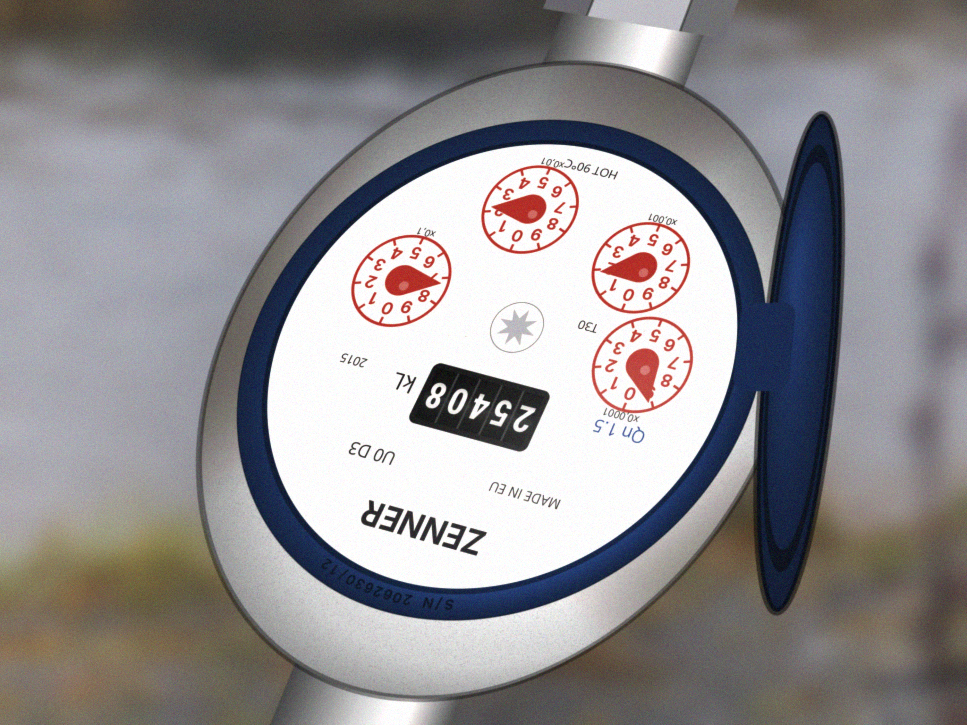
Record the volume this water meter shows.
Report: 25408.7219 kL
